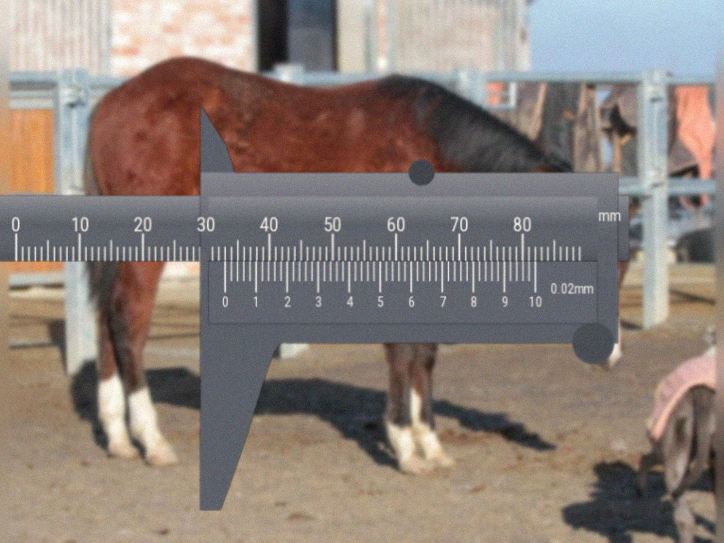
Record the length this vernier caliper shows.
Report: 33.0 mm
